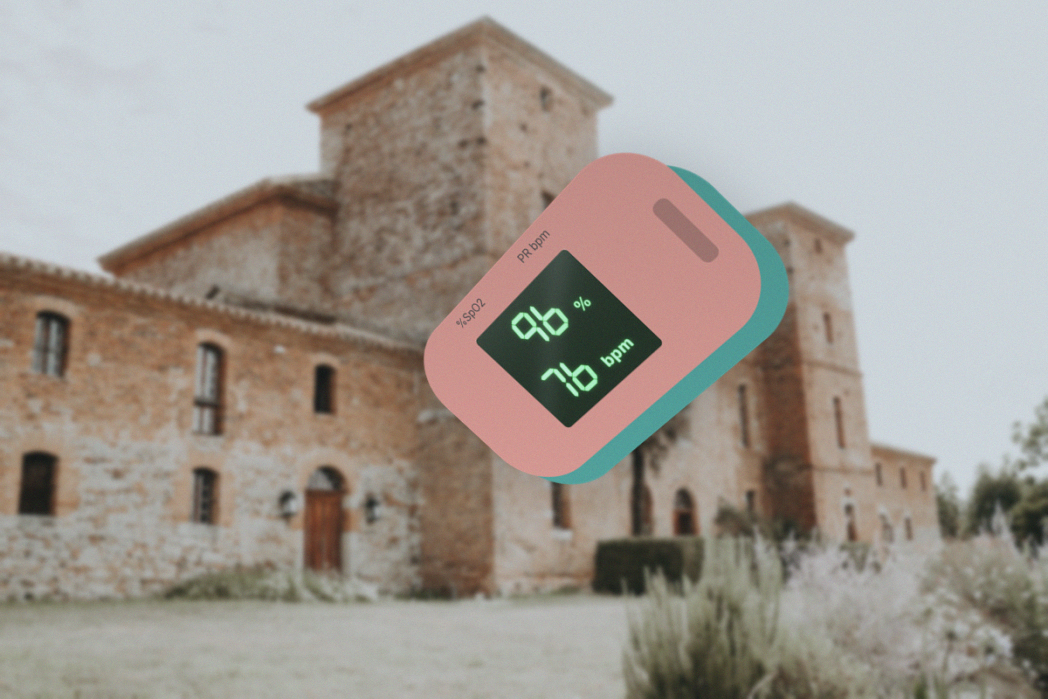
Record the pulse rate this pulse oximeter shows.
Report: 76 bpm
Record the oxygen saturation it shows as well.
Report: 96 %
